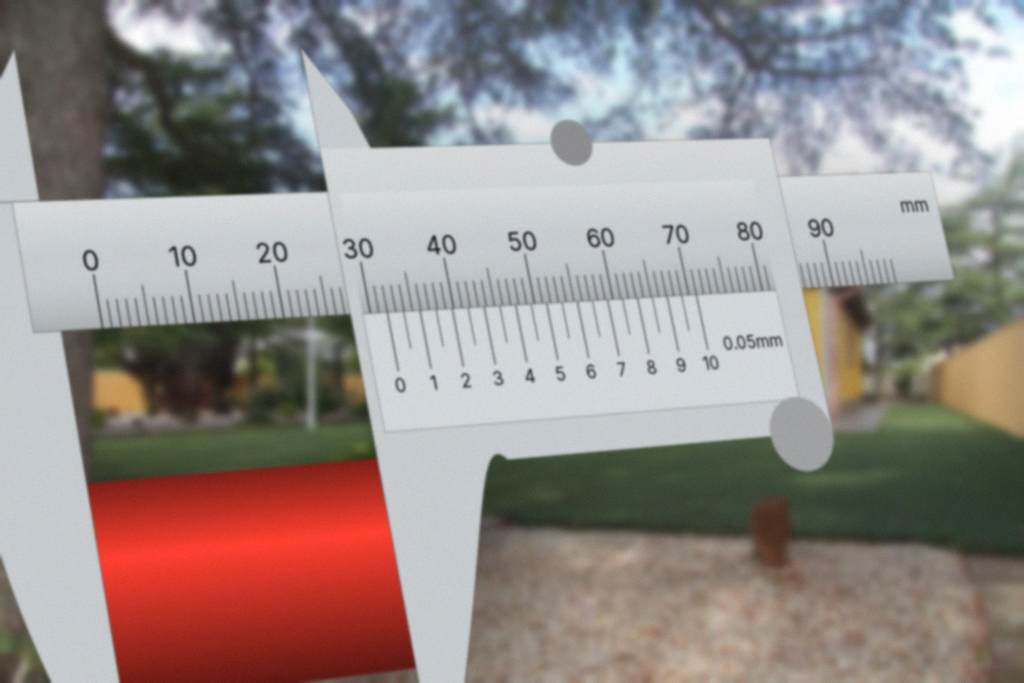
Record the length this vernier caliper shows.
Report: 32.0 mm
